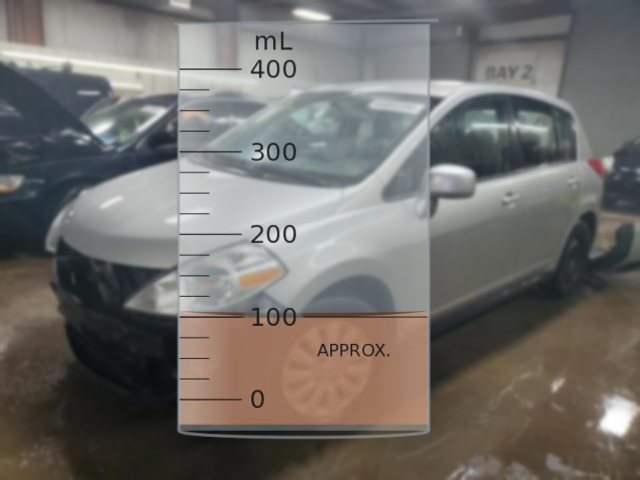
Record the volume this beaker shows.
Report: 100 mL
